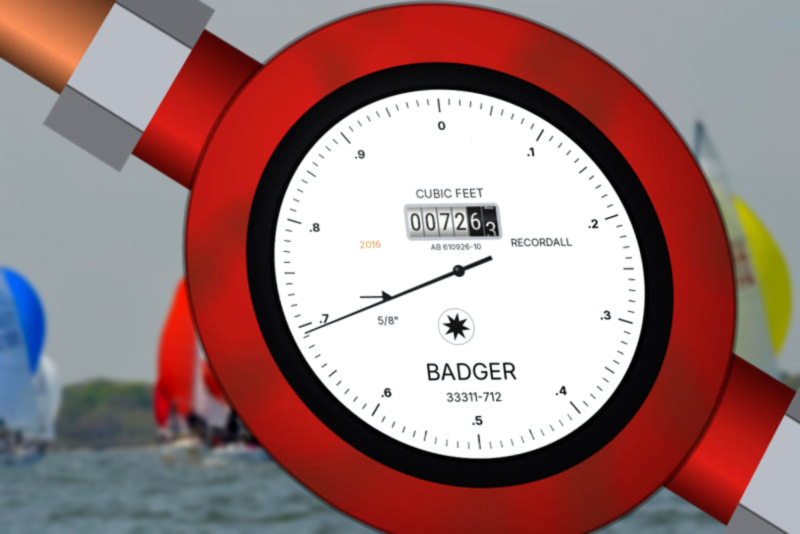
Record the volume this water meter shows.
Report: 7262.69 ft³
